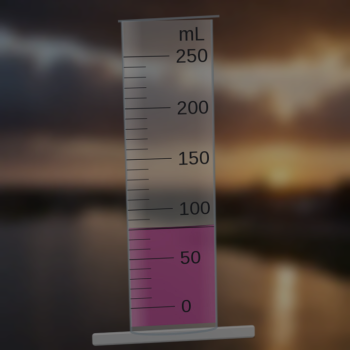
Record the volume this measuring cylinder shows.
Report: 80 mL
